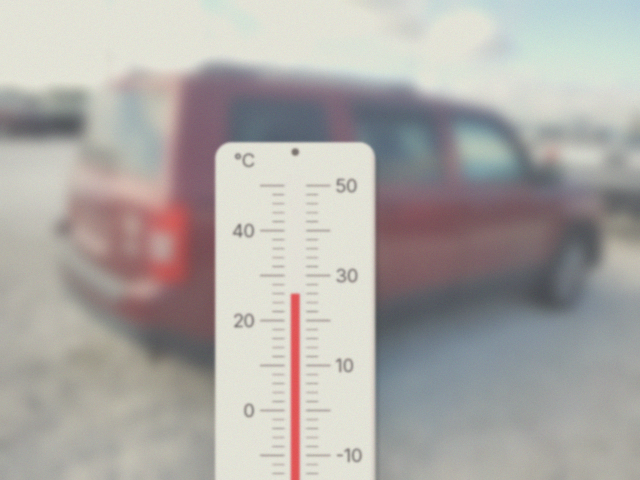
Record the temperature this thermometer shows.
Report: 26 °C
